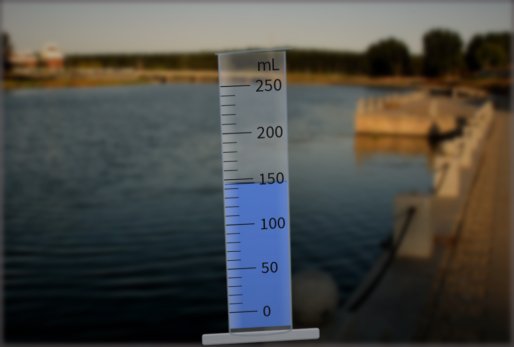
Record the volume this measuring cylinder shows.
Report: 145 mL
